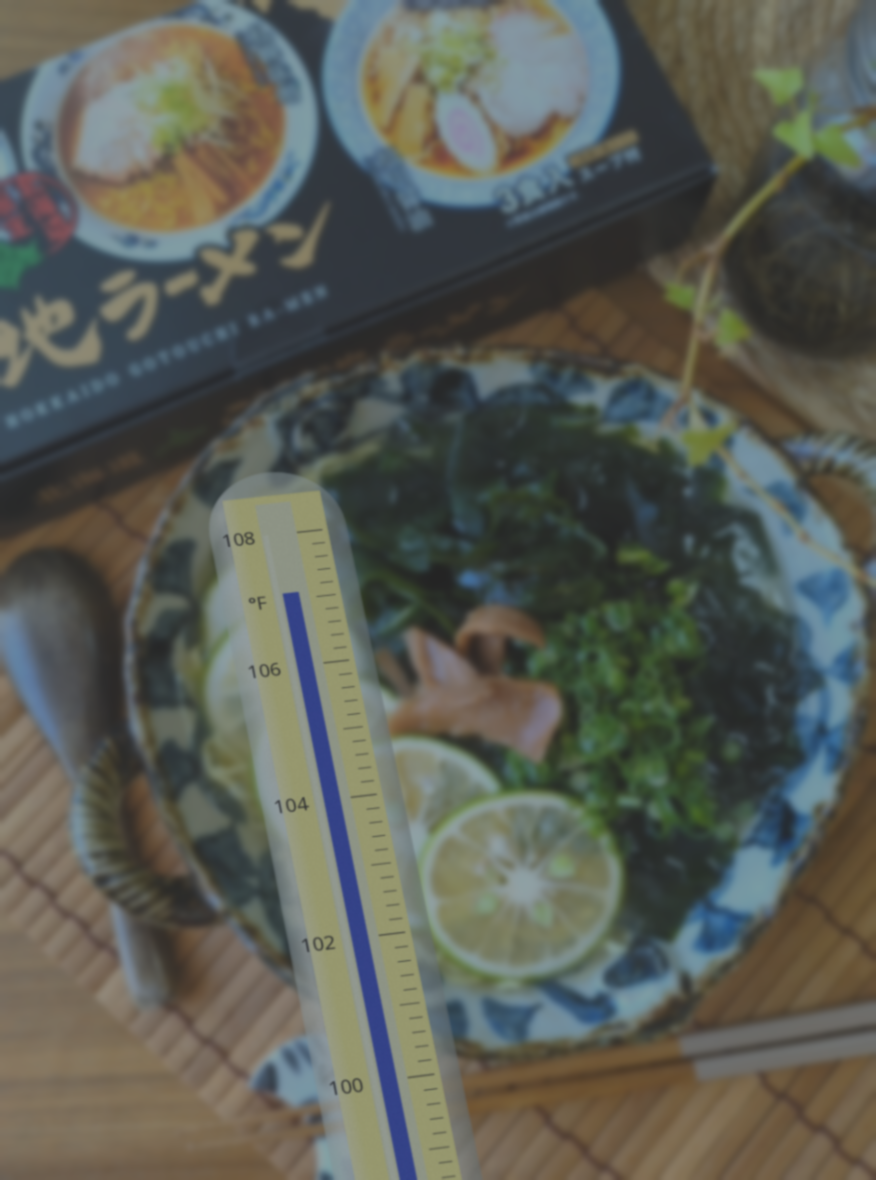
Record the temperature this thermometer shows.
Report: 107.1 °F
